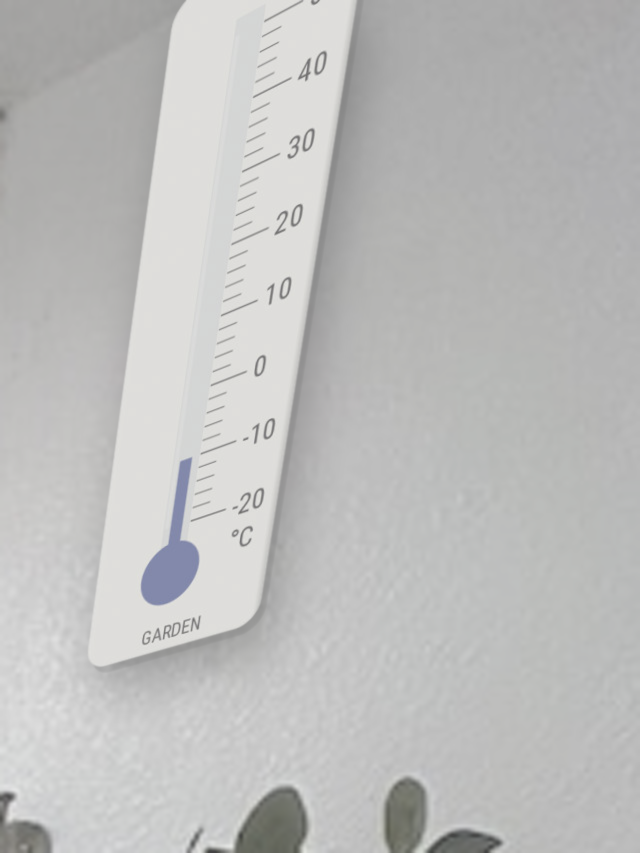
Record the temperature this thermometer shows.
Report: -10 °C
